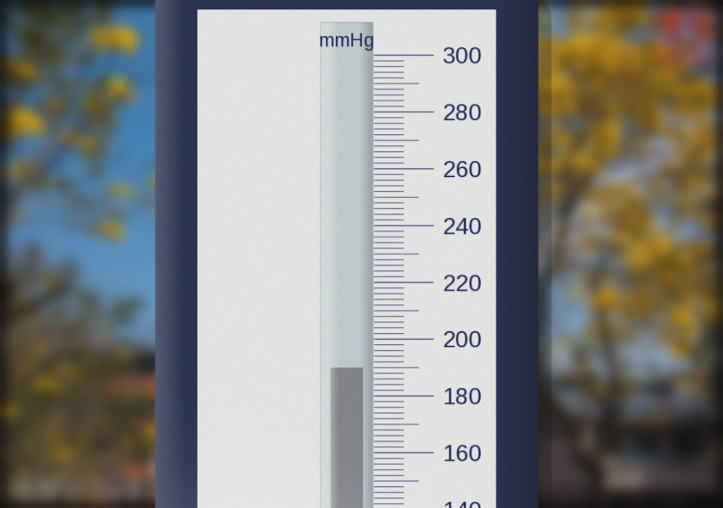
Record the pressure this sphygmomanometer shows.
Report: 190 mmHg
